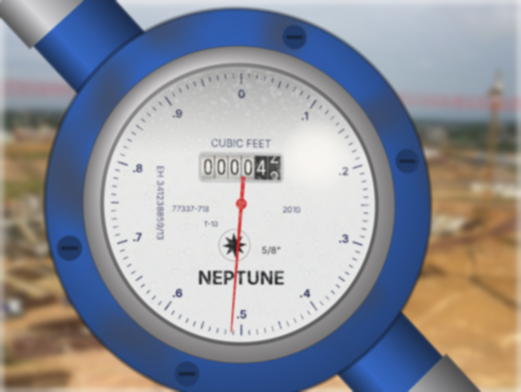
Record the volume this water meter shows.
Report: 42.51 ft³
